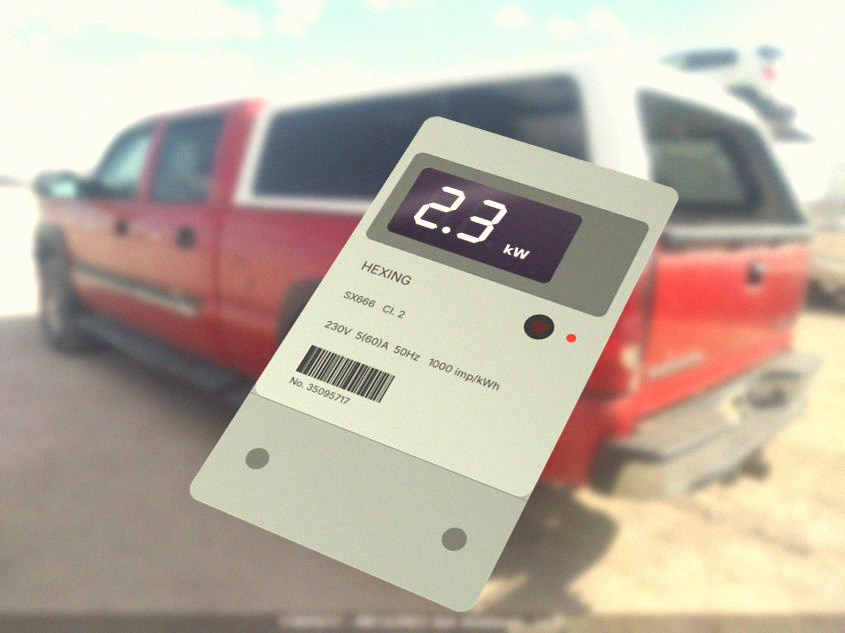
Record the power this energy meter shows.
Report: 2.3 kW
